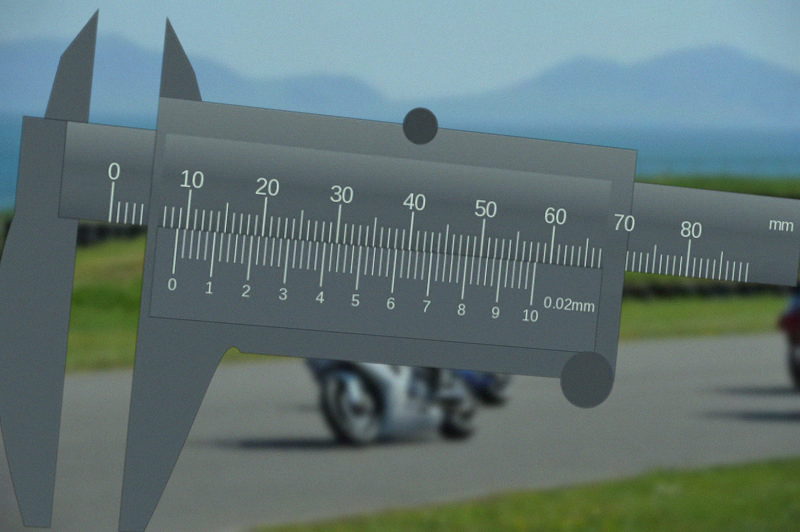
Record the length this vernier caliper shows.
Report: 8.8 mm
